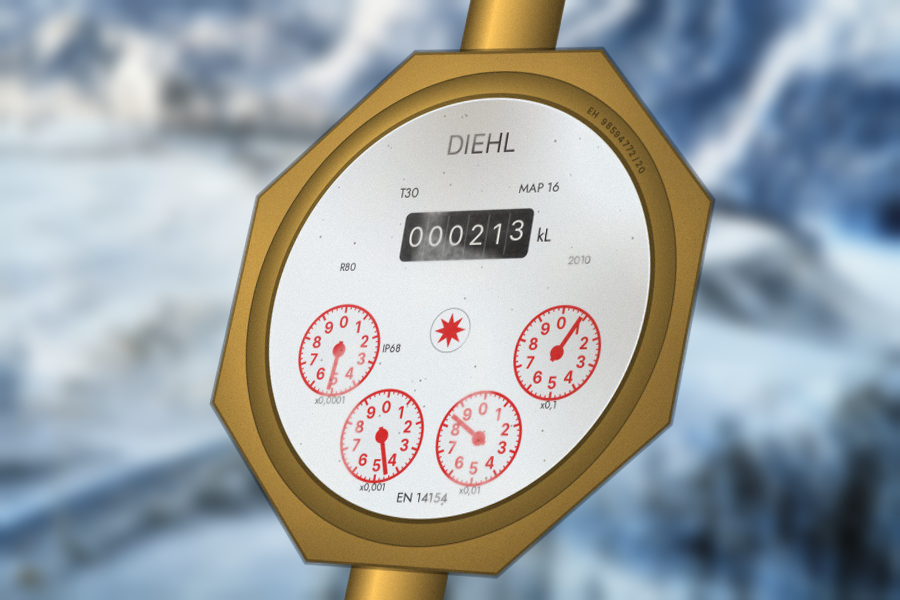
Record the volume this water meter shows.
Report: 213.0845 kL
